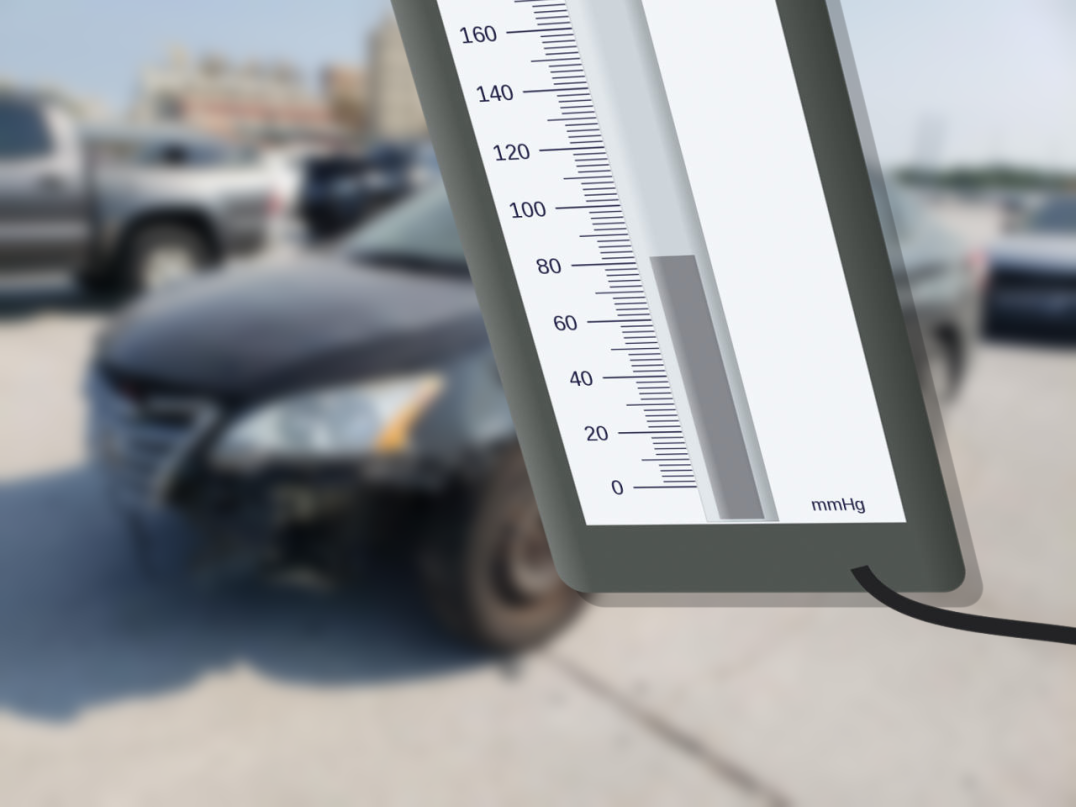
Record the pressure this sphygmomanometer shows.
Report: 82 mmHg
